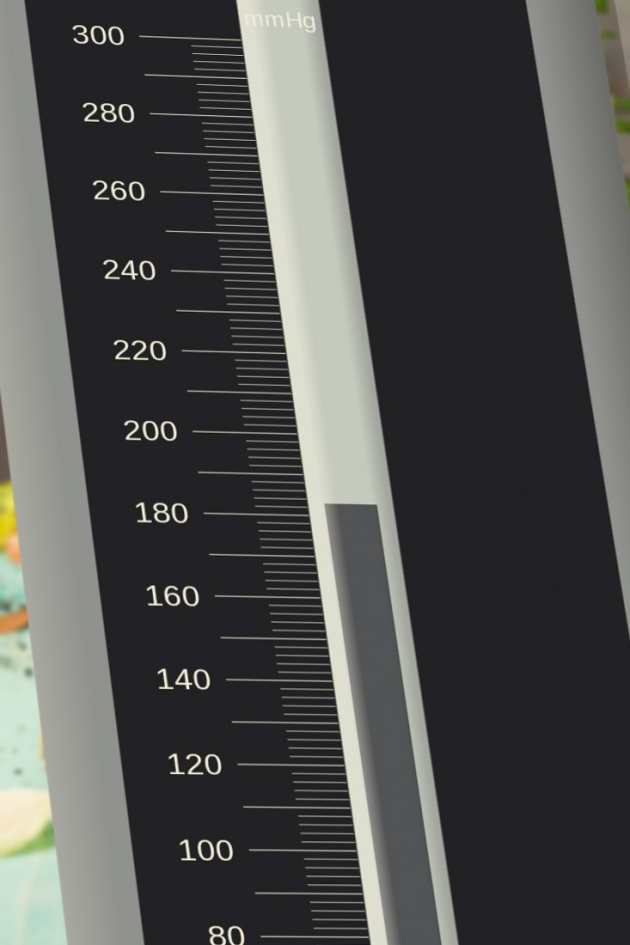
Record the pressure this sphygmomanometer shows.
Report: 183 mmHg
